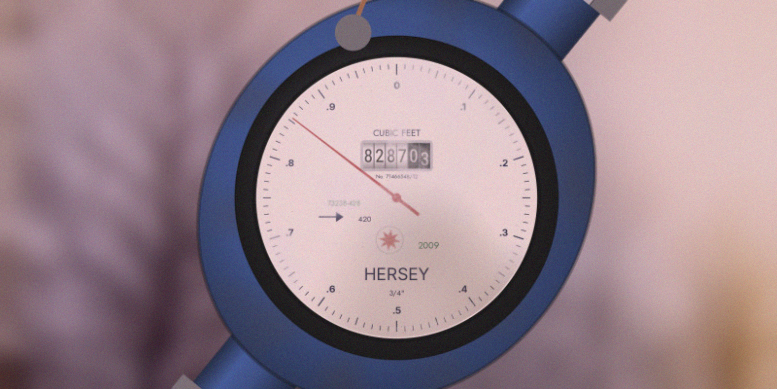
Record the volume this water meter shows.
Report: 828702.85 ft³
